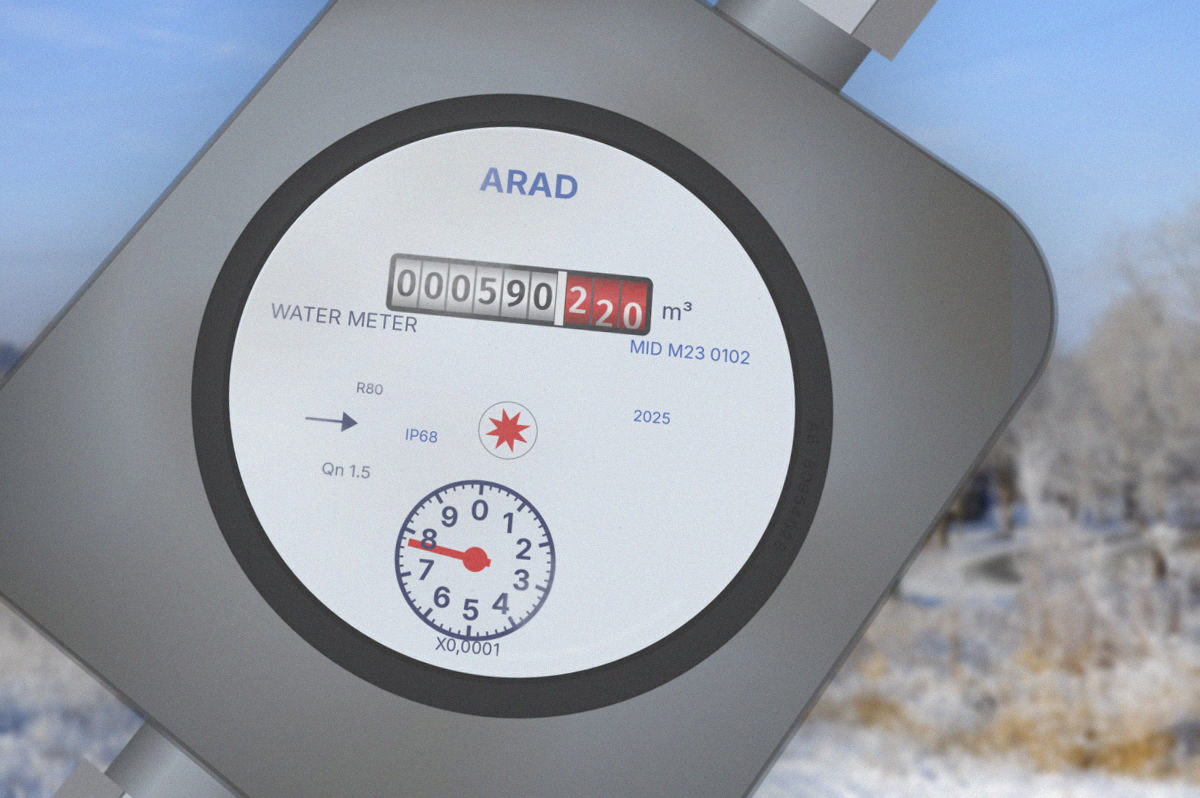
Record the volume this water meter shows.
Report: 590.2197 m³
